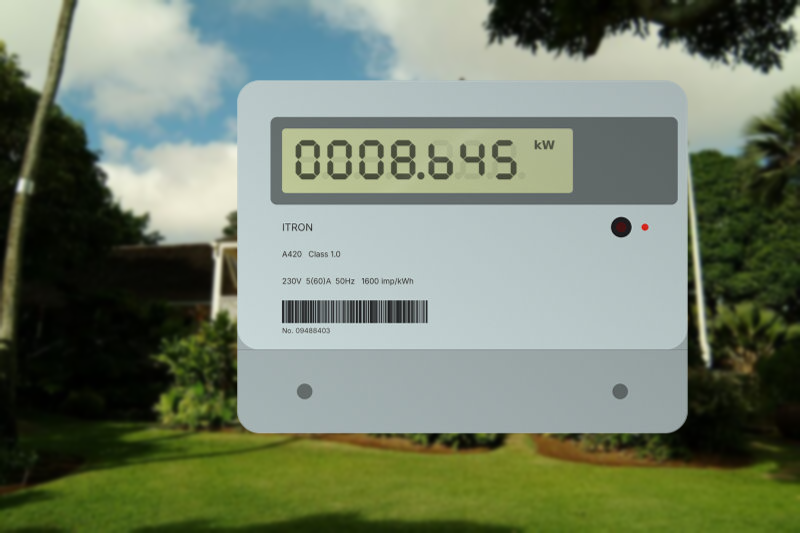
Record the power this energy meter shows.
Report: 8.645 kW
